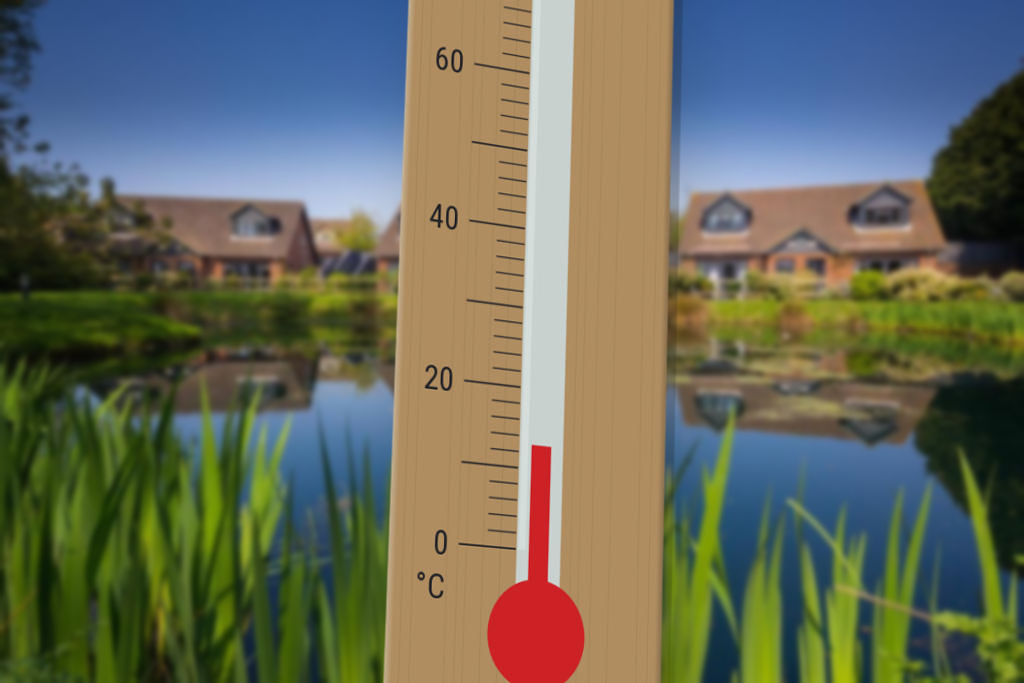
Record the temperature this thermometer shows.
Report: 13 °C
